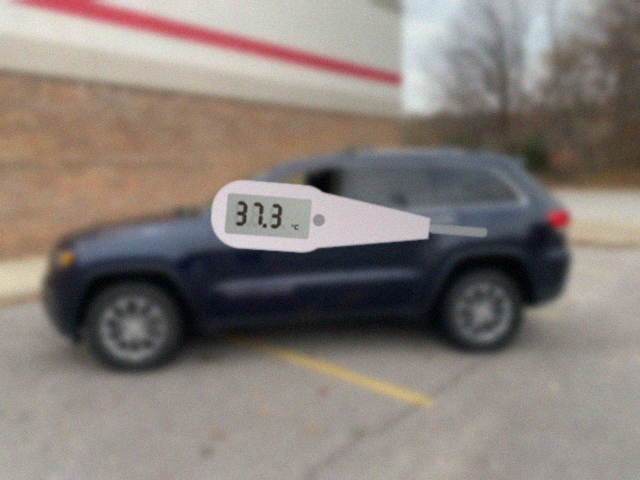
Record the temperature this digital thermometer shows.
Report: 37.3 °C
